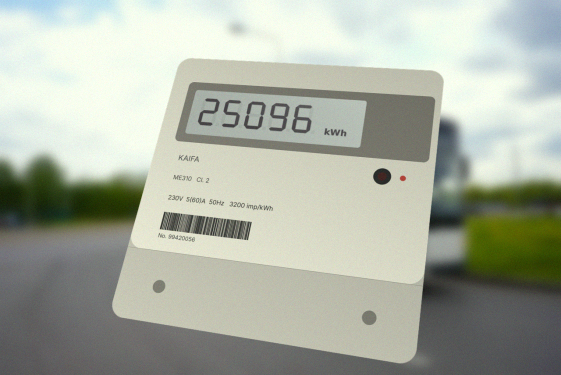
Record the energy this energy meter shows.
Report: 25096 kWh
